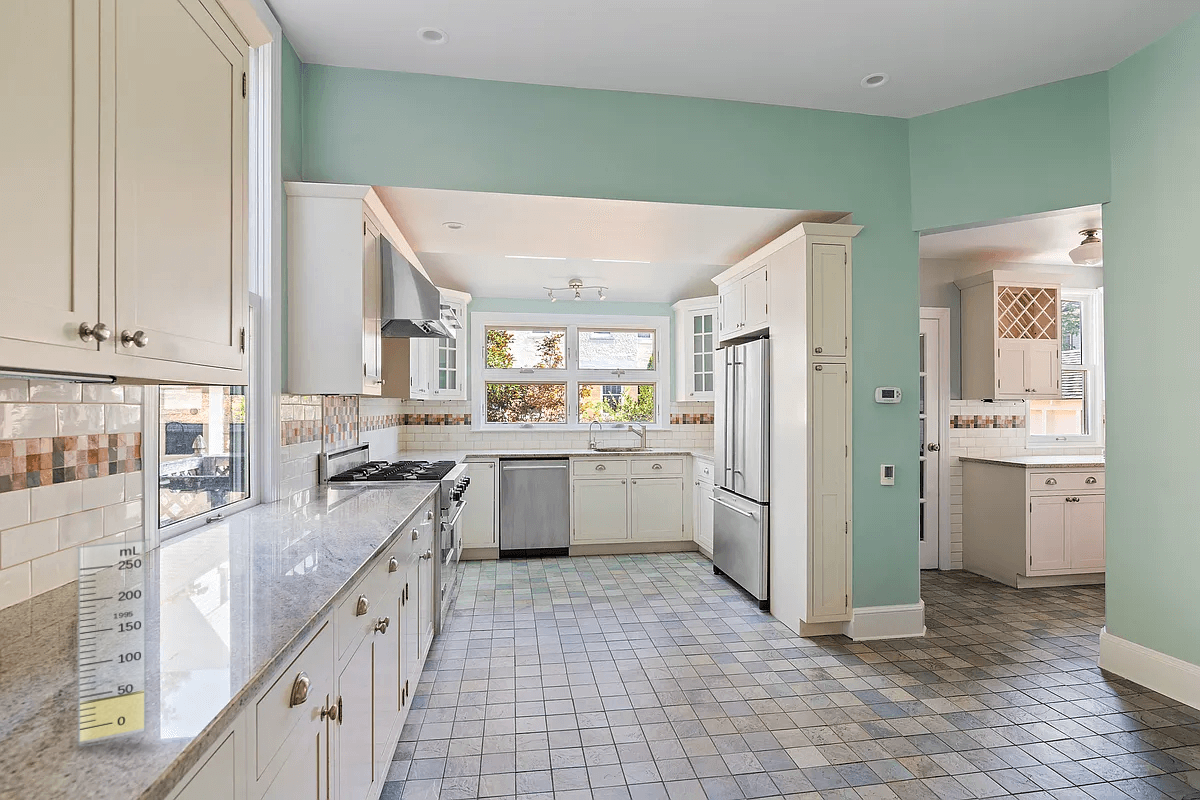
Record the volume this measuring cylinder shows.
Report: 40 mL
